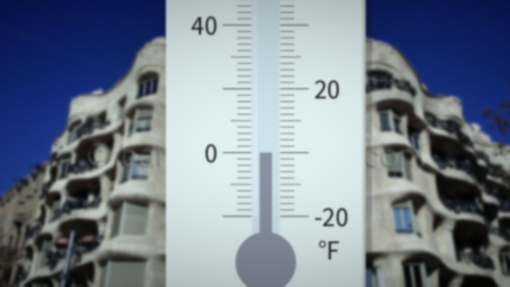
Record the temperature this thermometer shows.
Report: 0 °F
